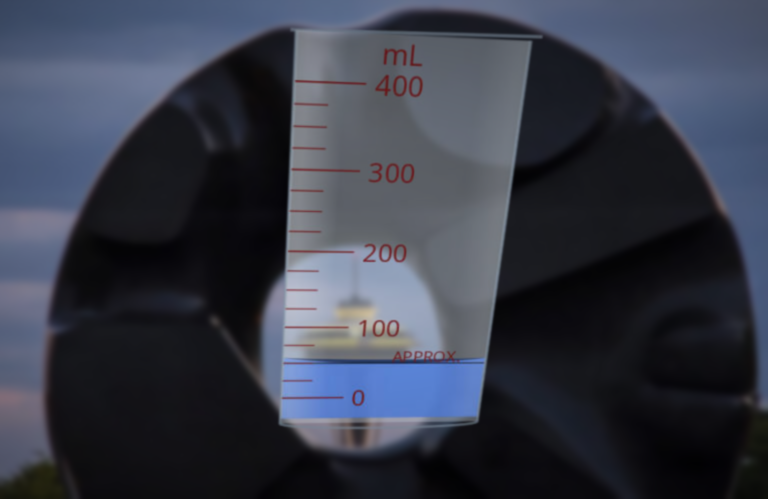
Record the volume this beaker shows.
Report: 50 mL
